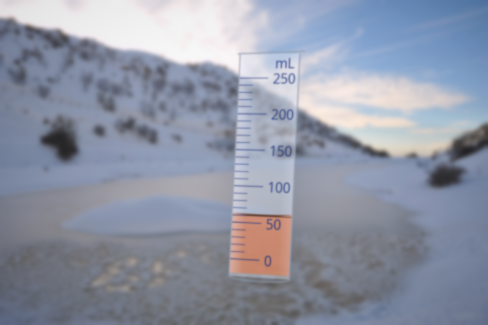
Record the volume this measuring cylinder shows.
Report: 60 mL
